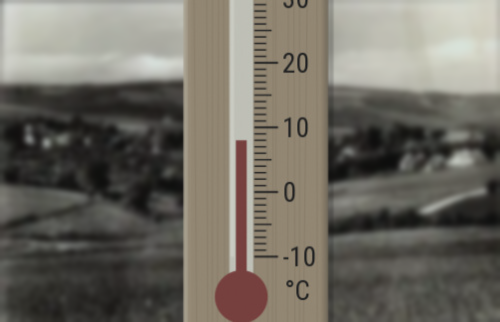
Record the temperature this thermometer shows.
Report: 8 °C
